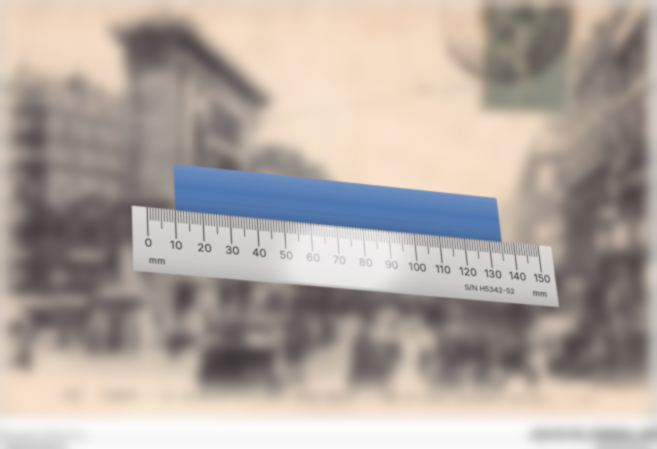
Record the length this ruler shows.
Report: 125 mm
